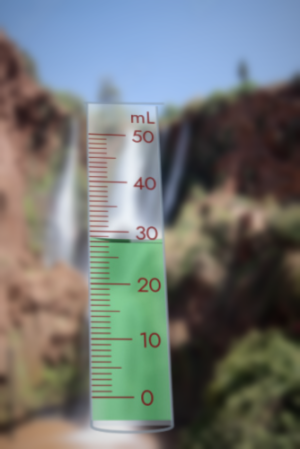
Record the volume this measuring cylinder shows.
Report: 28 mL
